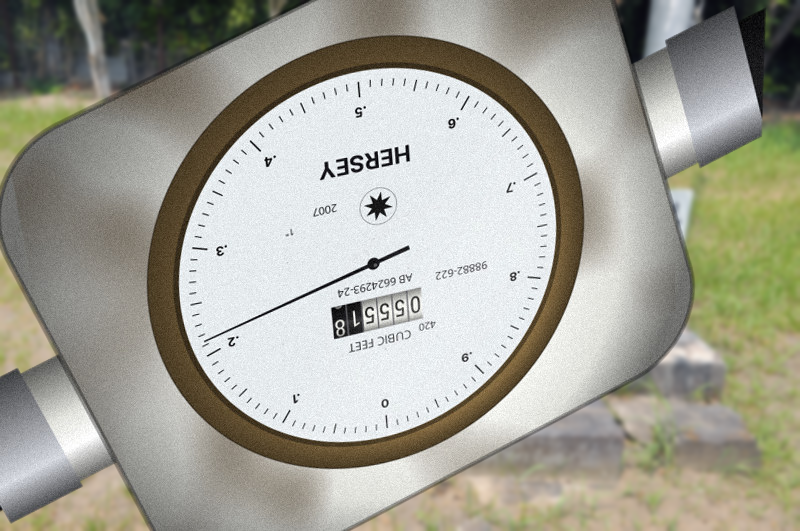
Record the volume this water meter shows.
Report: 55518.21 ft³
